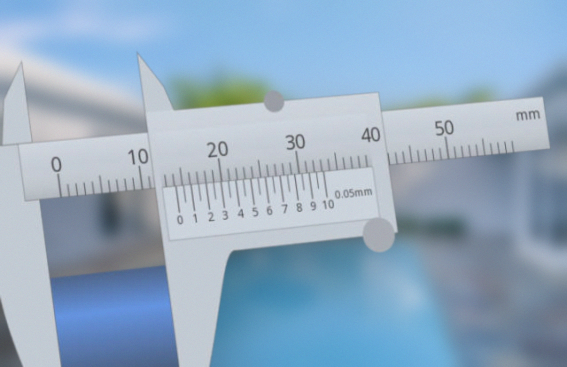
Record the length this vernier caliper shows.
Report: 14.2 mm
